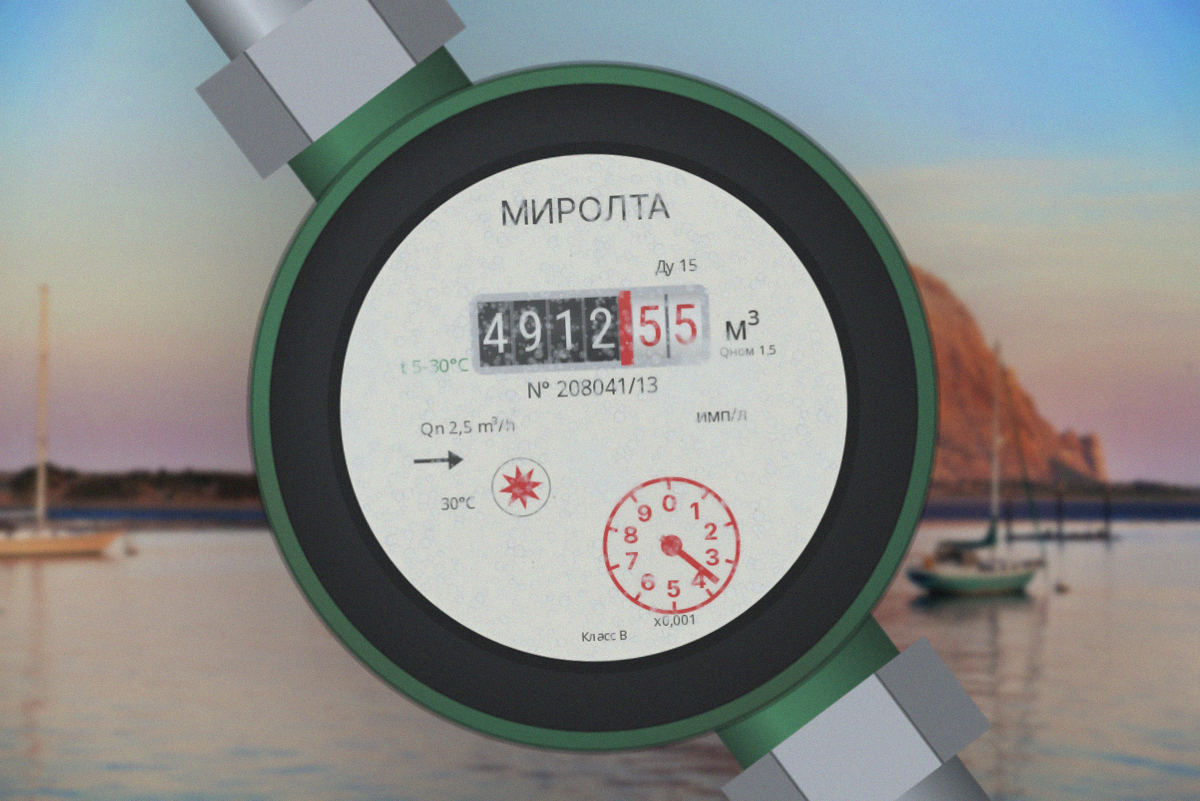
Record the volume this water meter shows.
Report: 4912.553 m³
